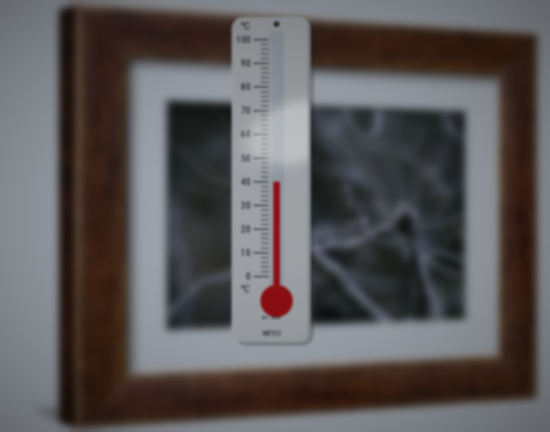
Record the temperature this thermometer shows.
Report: 40 °C
